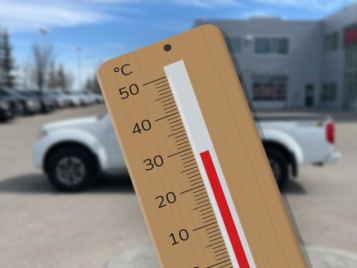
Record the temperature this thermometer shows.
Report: 28 °C
